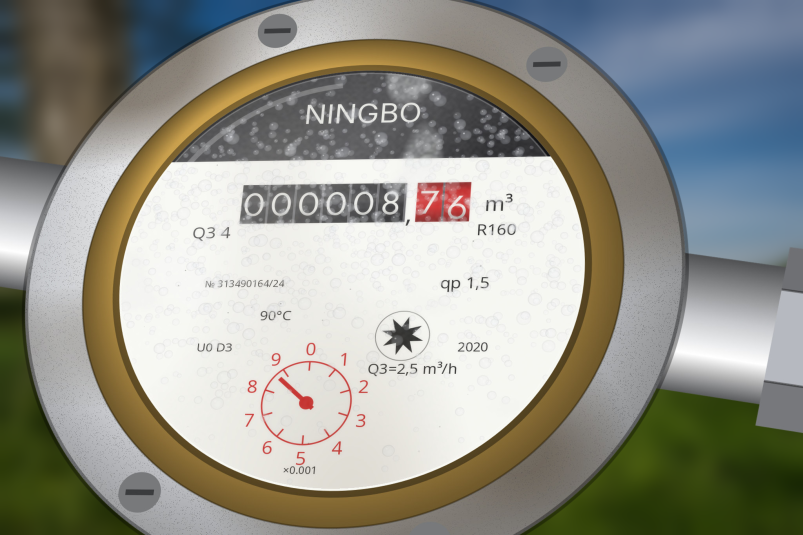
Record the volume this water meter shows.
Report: 8.758 m³
